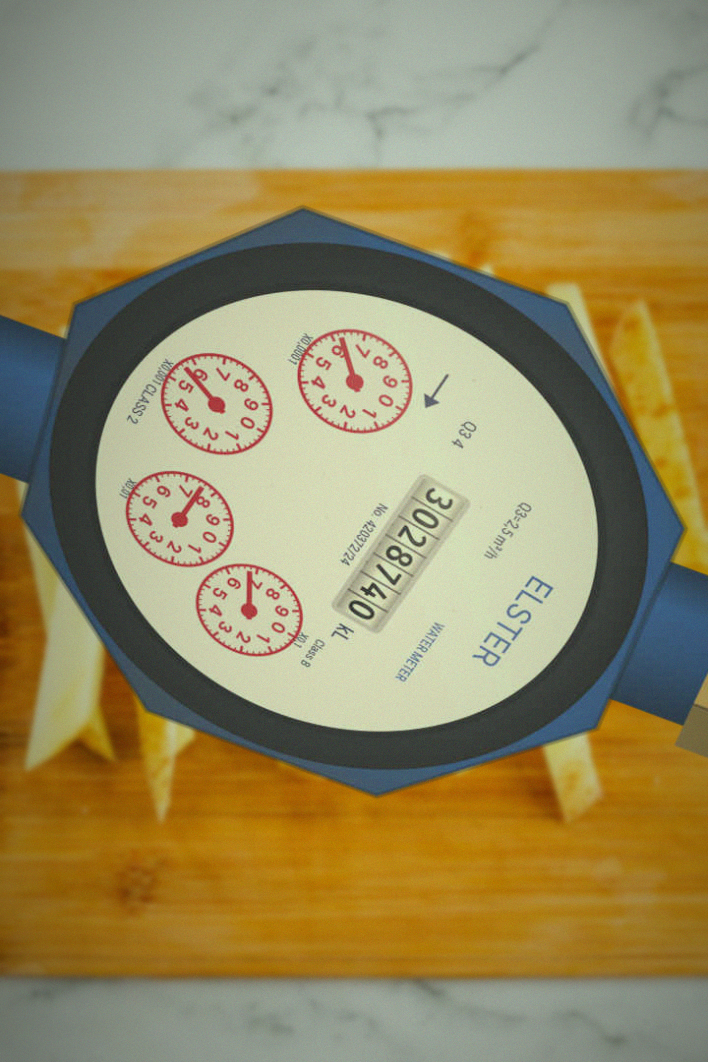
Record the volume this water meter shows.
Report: 3028740.6756 kL
